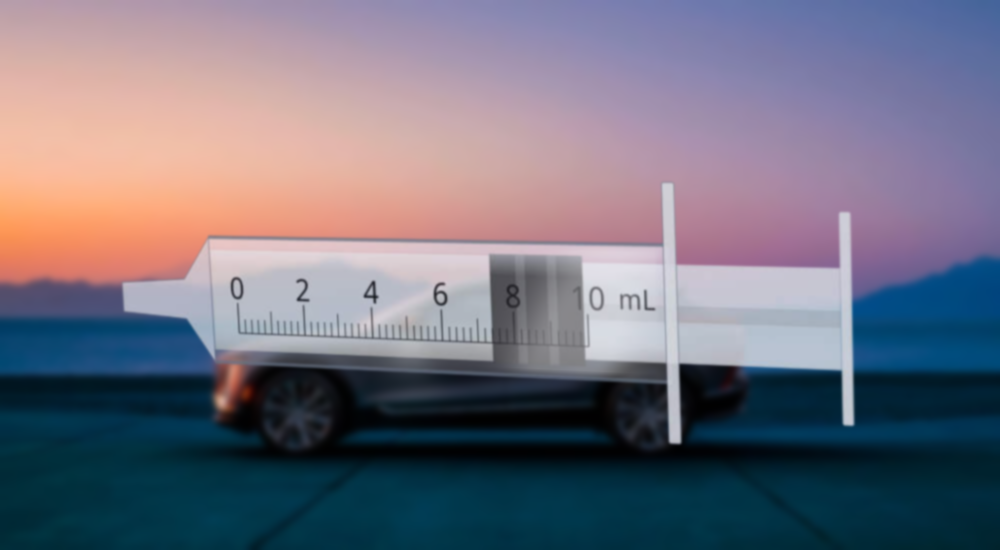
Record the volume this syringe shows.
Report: 7.4 mL
